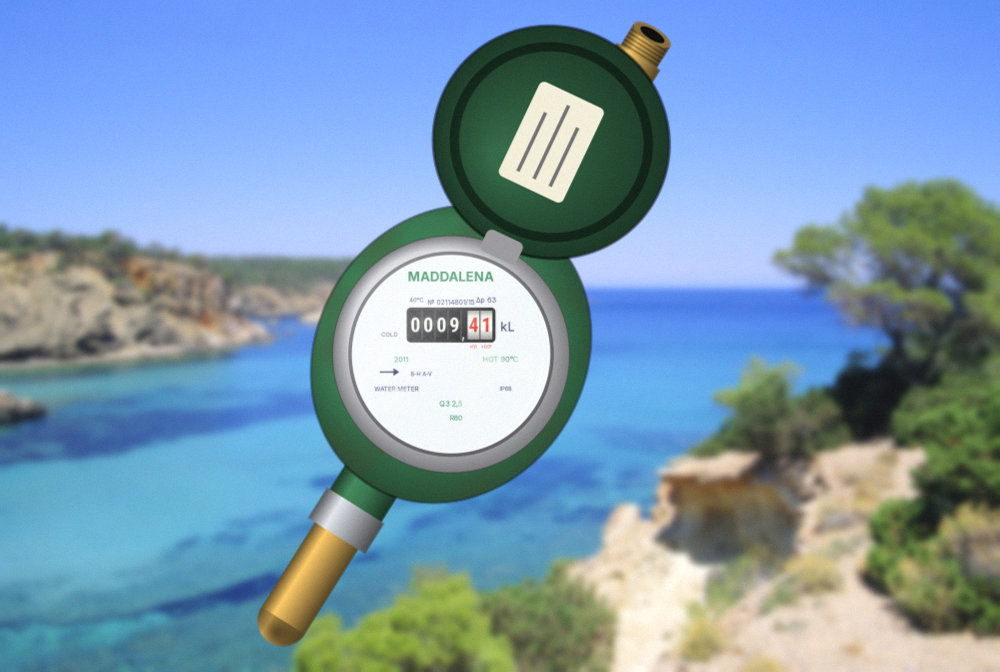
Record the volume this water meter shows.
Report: 9.41 kL
